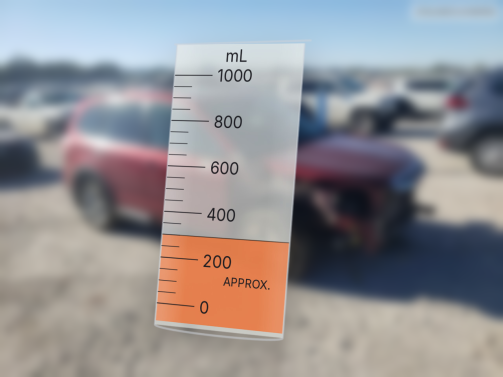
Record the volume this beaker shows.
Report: 300 mL
